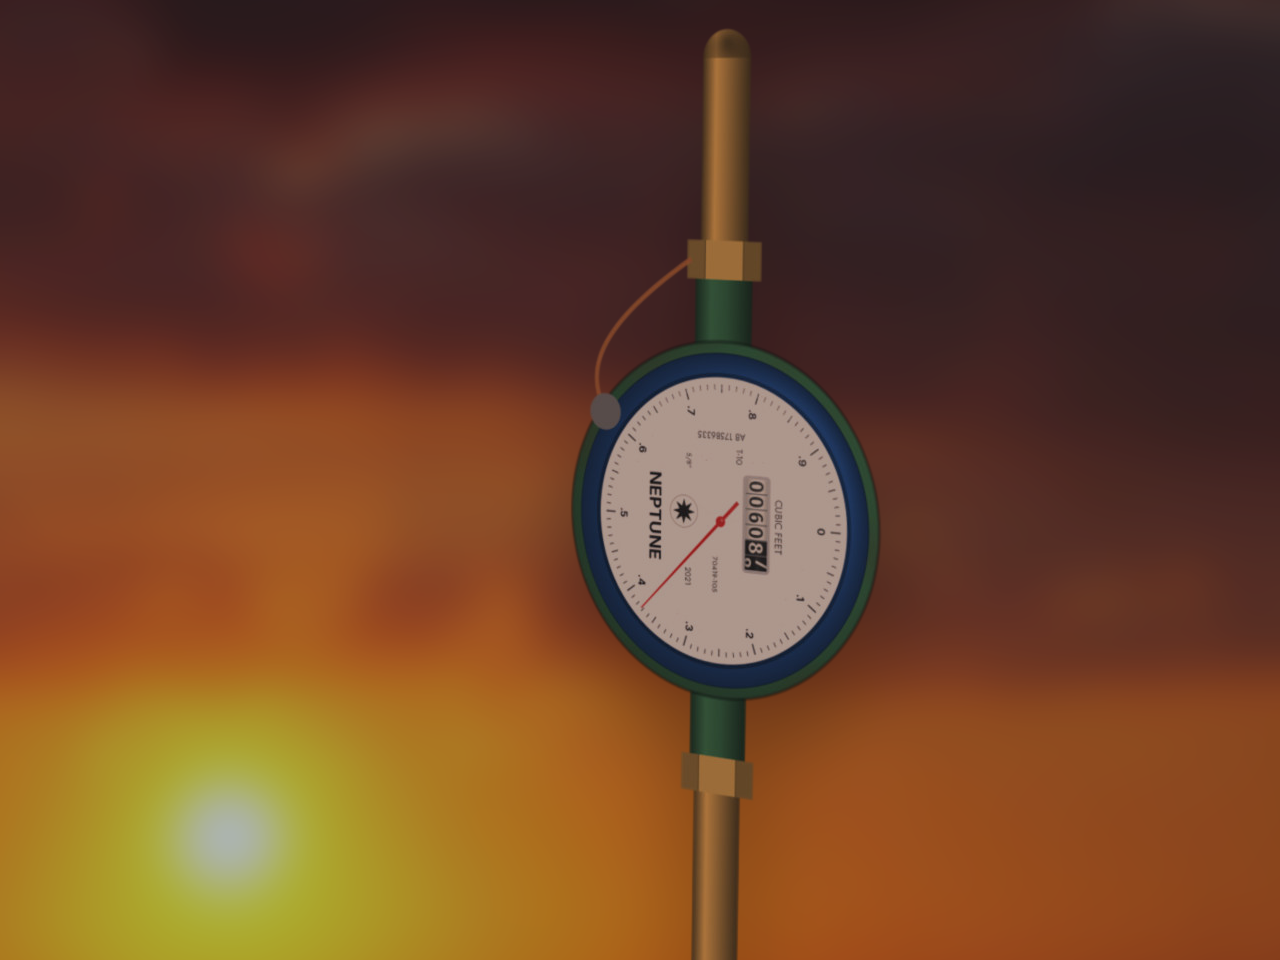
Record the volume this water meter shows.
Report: 6087.37 ft³
